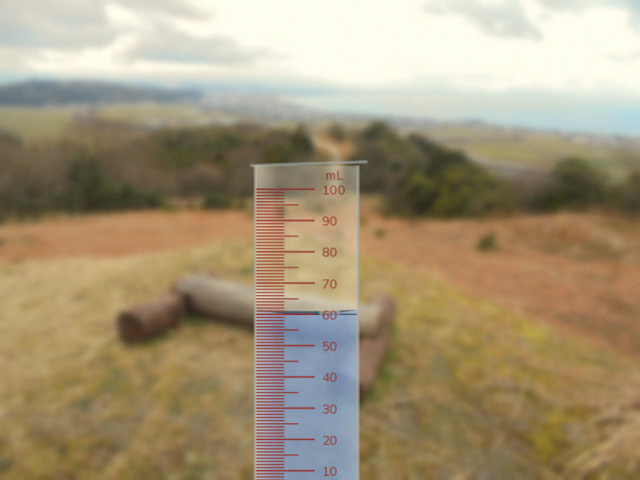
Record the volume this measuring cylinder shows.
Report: 60 mL
